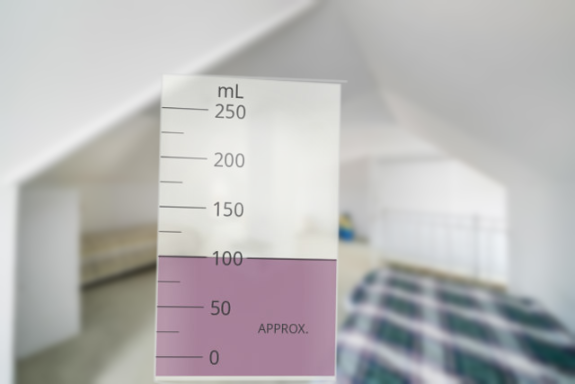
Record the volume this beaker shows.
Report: 100 mL
